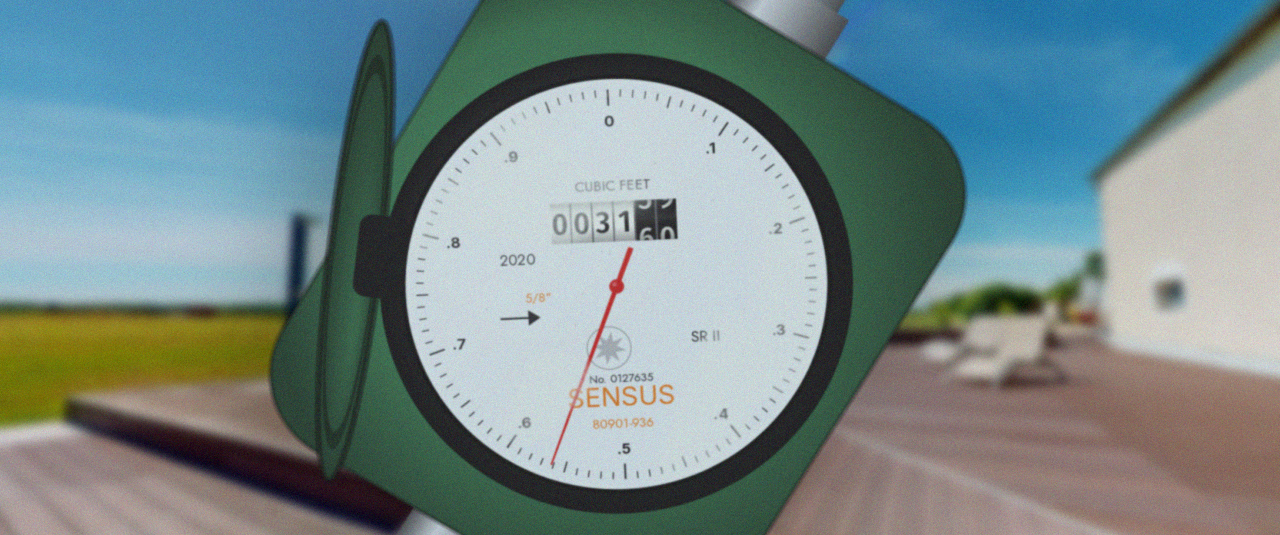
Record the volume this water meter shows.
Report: 3159.56 ft³
